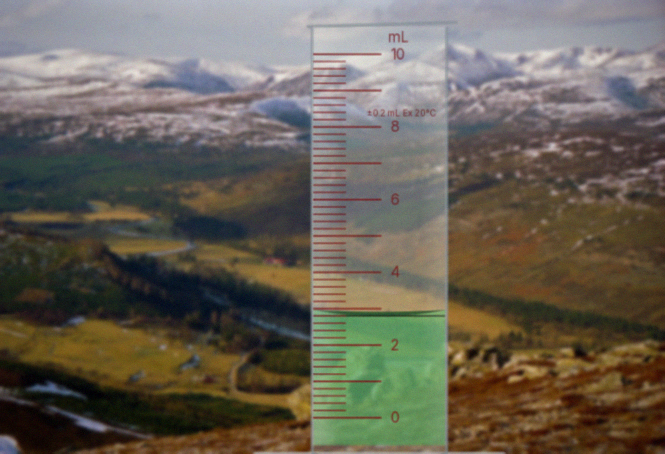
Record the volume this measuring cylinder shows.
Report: 2.8 mL
